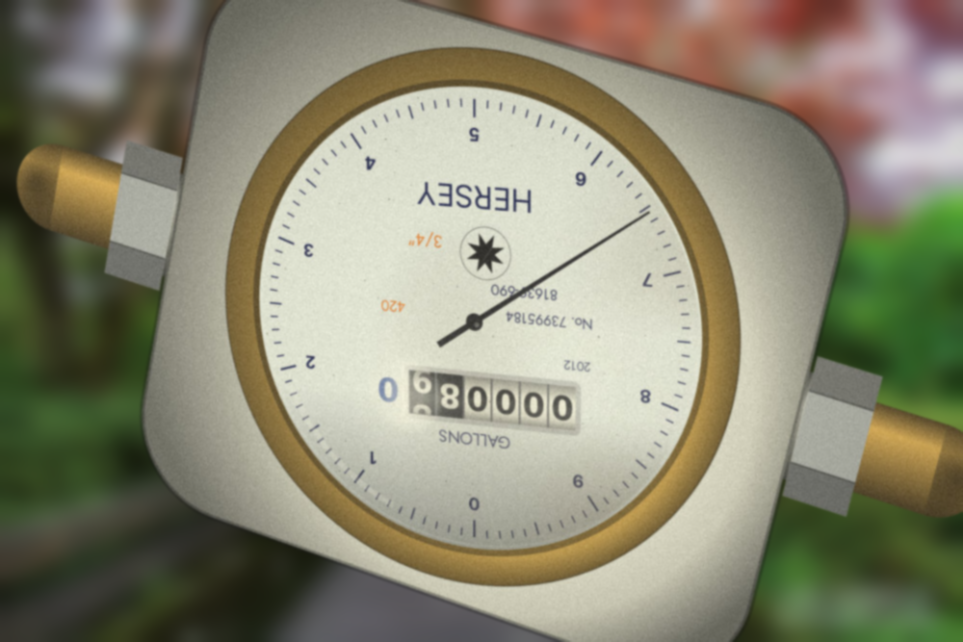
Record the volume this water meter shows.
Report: 886.5 gal
